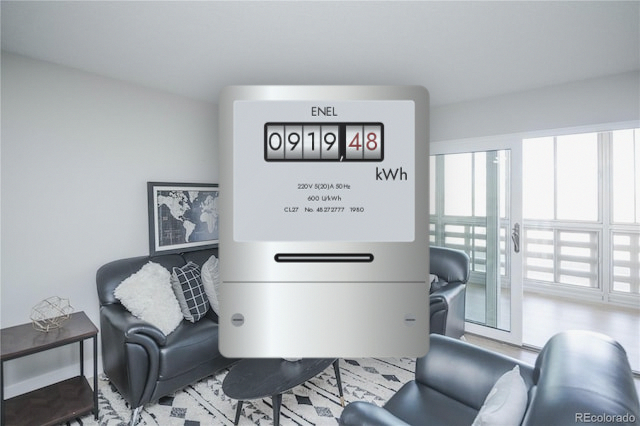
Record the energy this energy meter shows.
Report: 919.48 kWh
